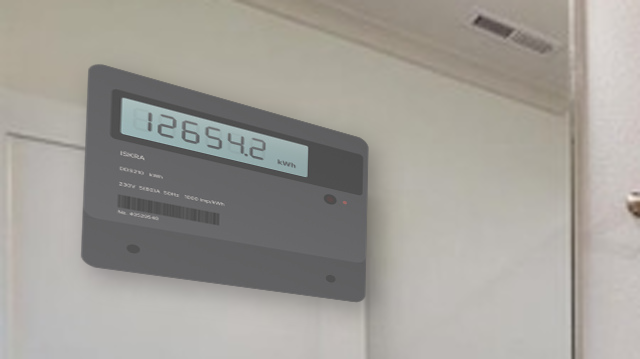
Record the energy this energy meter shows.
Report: 12654.2 kWh
